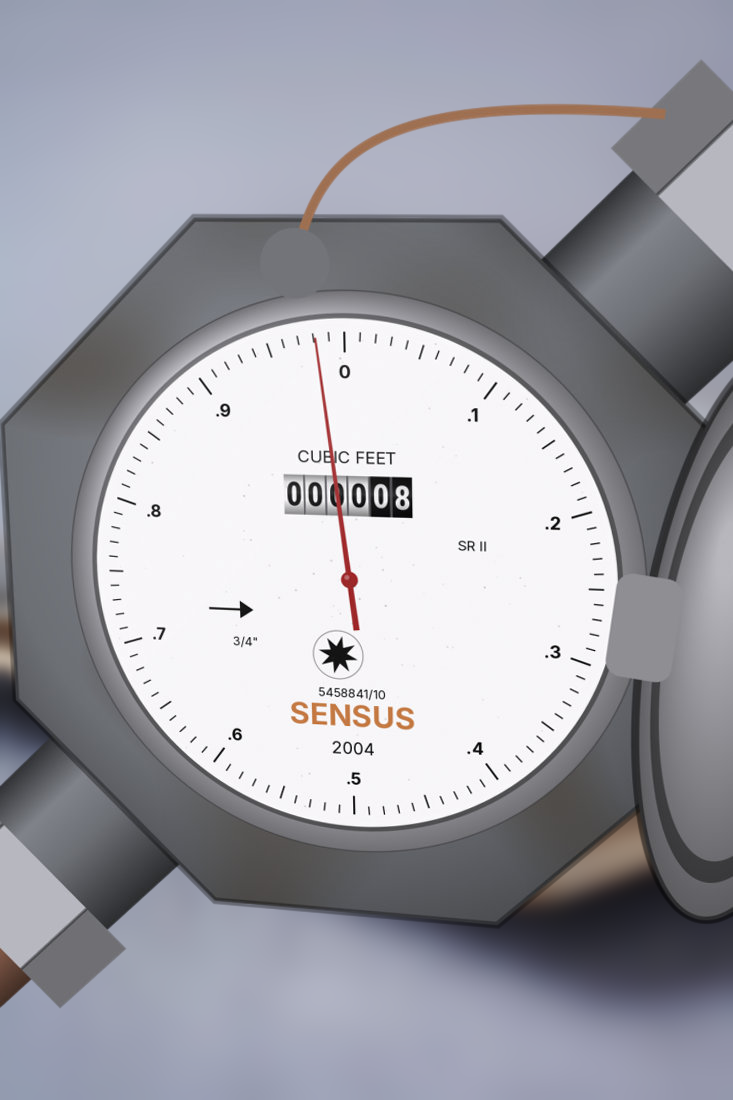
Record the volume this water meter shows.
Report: 7.98 ft³
